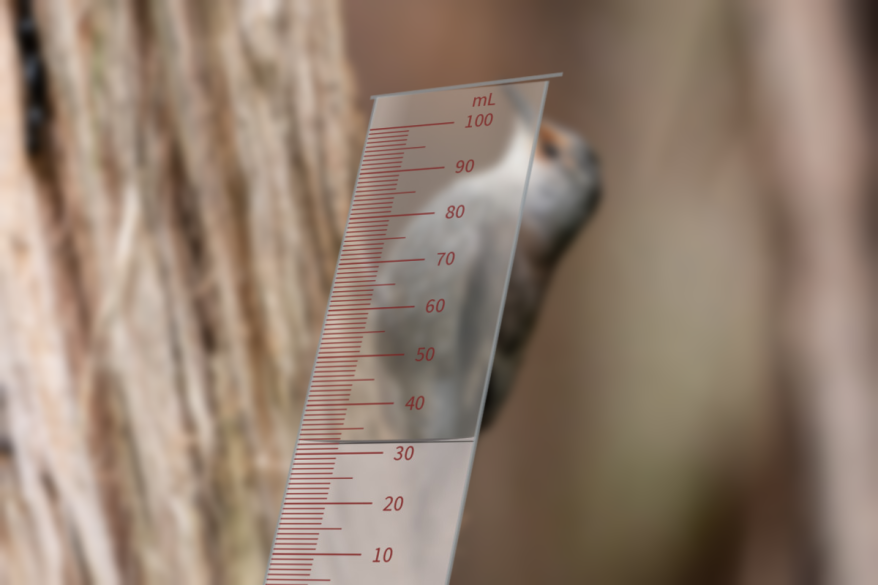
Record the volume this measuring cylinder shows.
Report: 32 mL
